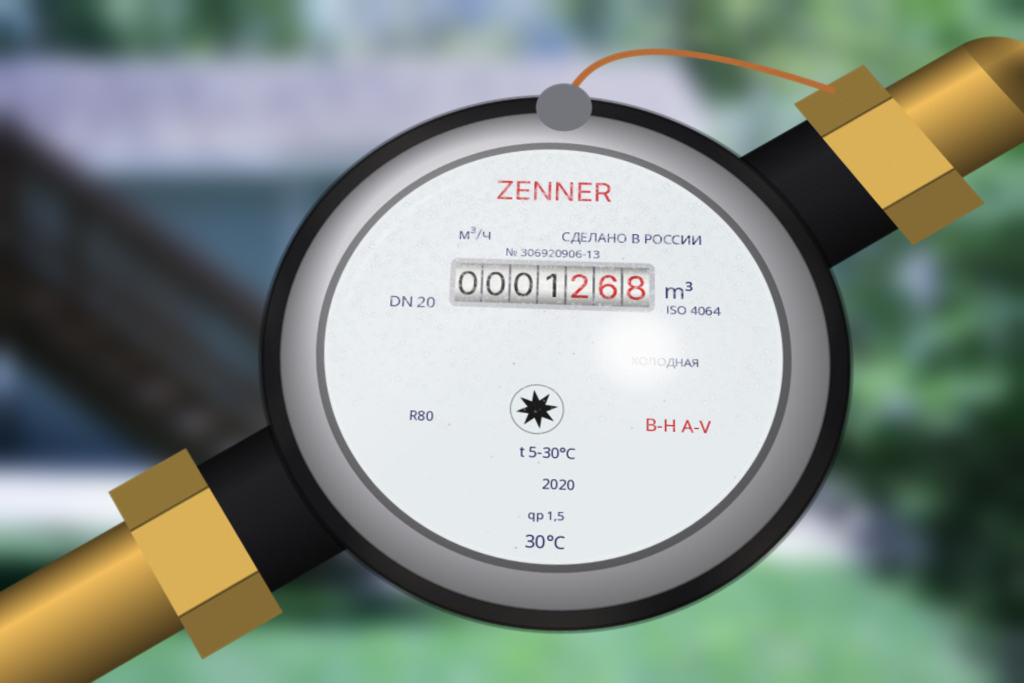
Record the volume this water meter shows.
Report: 1.268 m³
